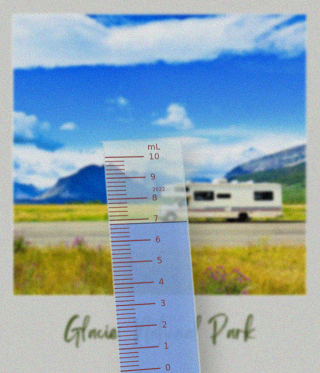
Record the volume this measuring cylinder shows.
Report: 6.8 mL
